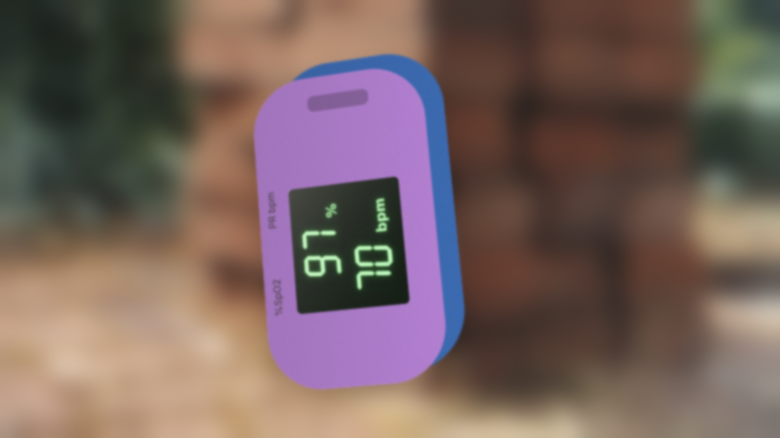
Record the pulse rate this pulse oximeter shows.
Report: 70 bpm
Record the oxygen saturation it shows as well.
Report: 97 %
